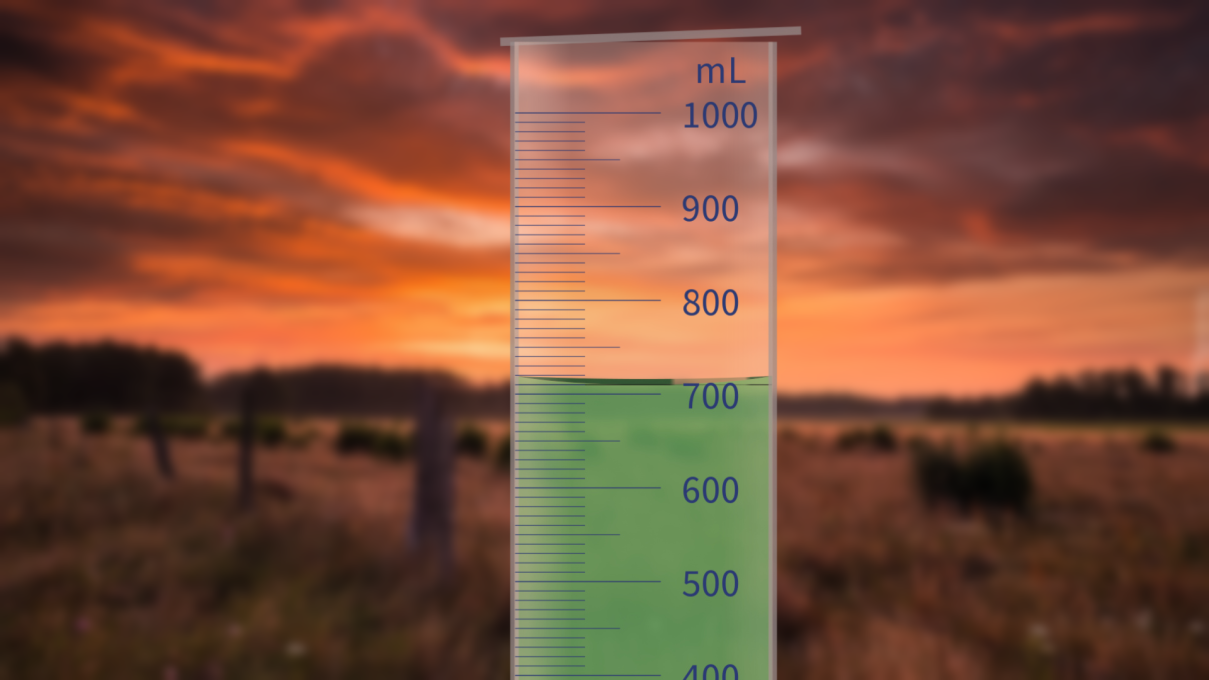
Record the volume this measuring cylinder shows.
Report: 710 mL
